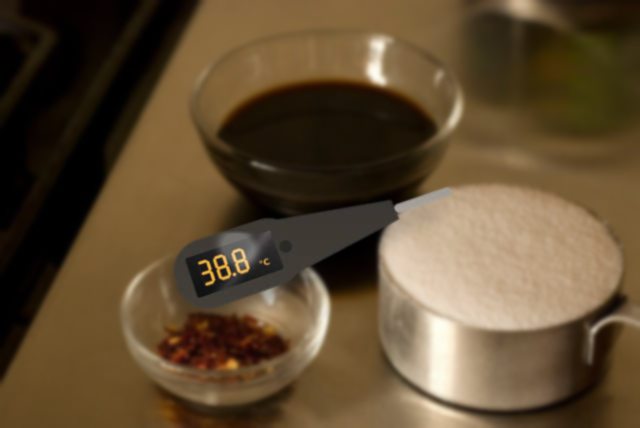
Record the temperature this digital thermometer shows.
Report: 38.8 °C
